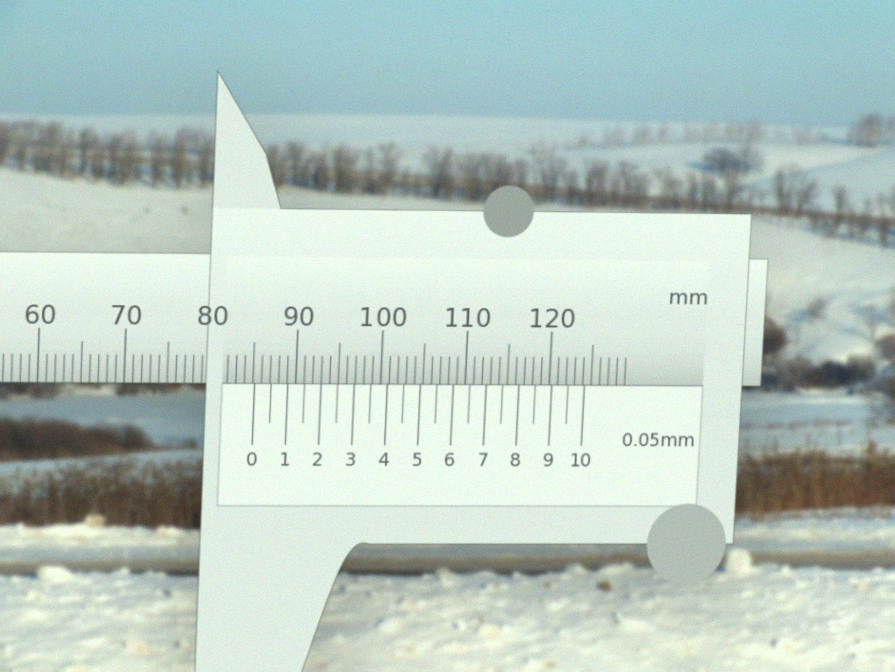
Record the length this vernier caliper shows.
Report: 85.2 mm
